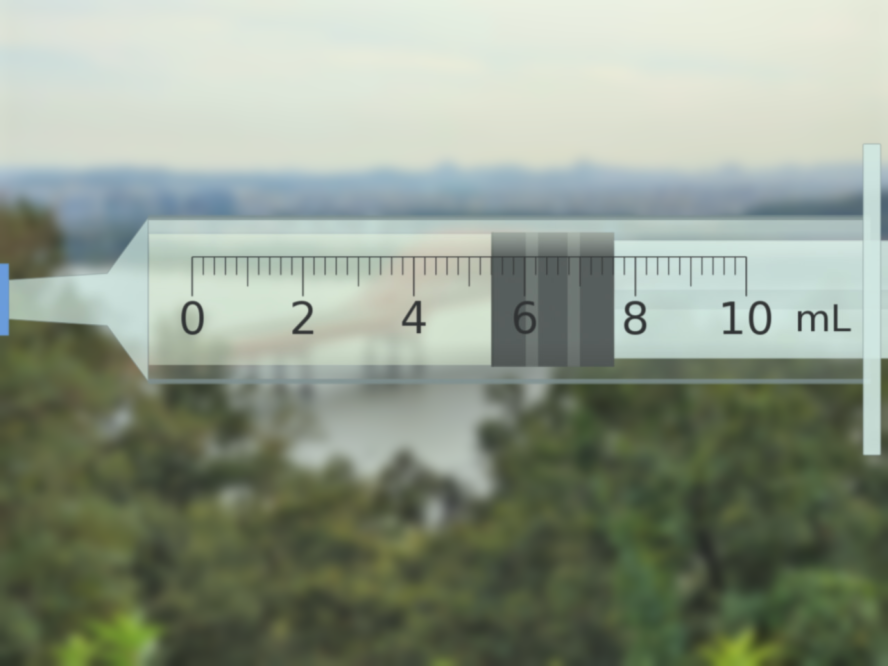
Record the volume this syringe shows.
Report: 5.4 mL
